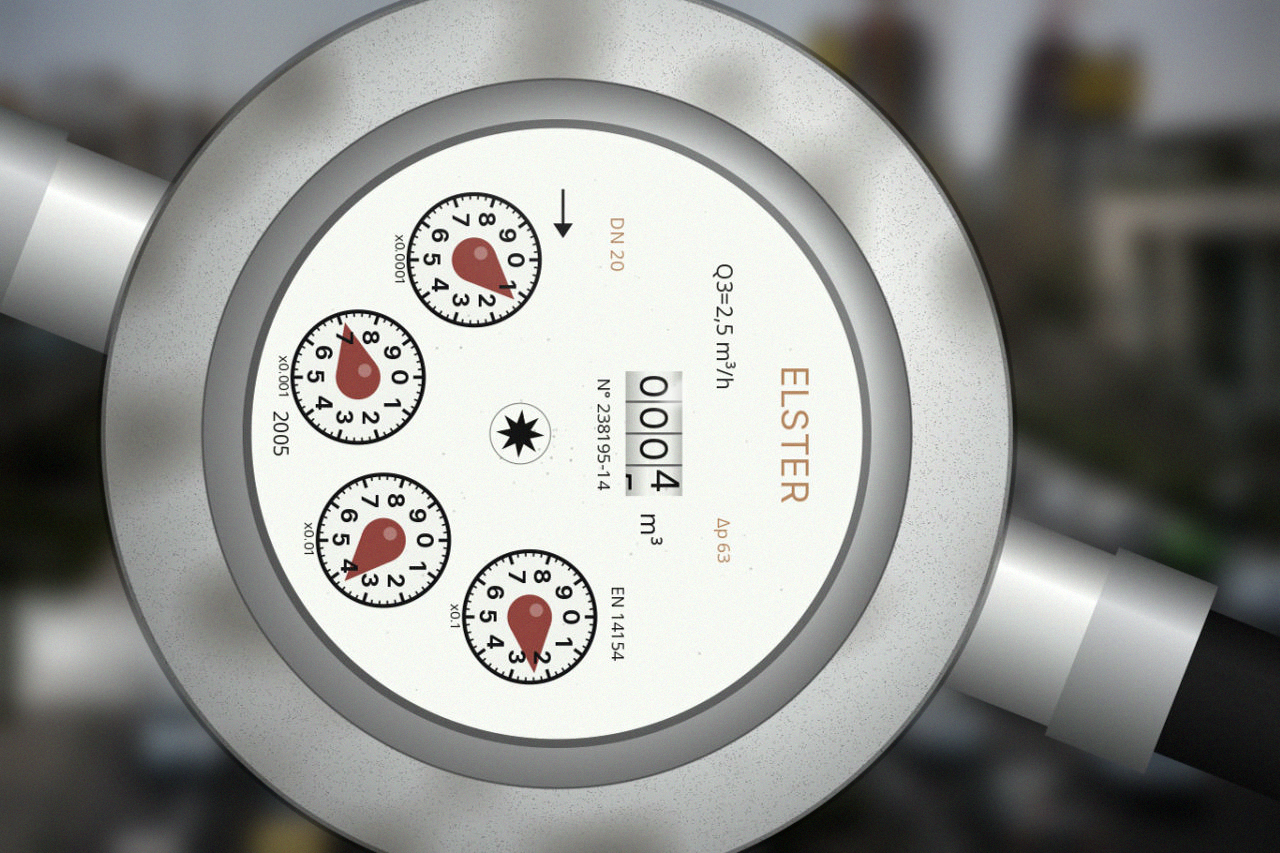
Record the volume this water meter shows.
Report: 4.2371 m³
